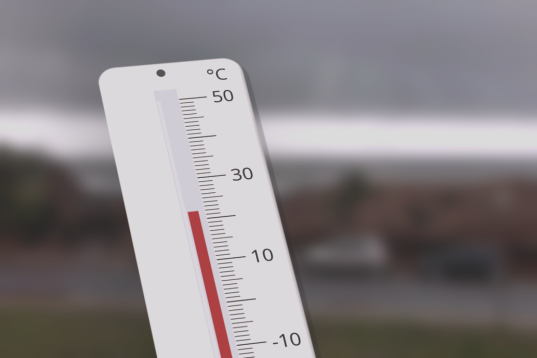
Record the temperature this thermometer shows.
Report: 22 °C
